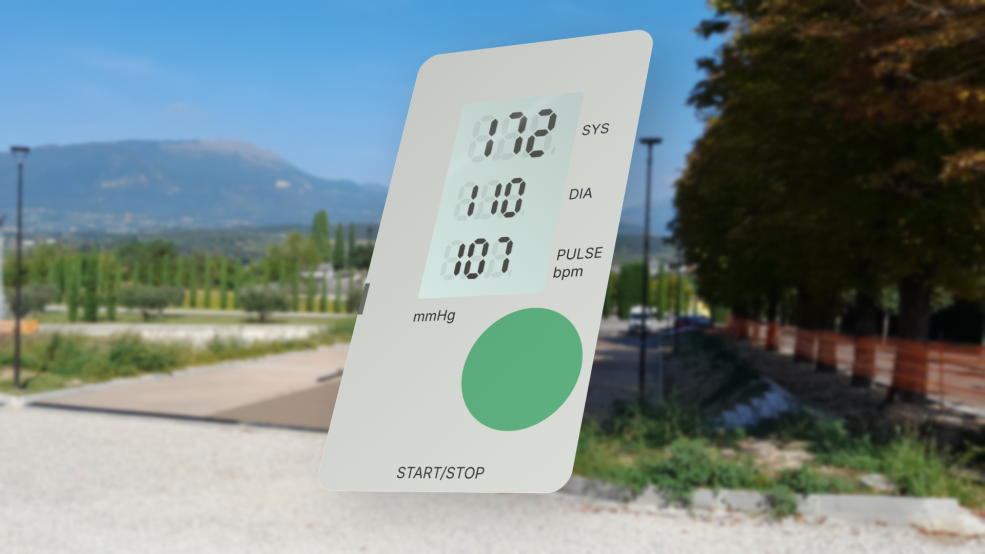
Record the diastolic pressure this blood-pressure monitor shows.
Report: 110 mmHg
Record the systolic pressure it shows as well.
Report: 172 mmHg
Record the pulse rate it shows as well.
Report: 107 bpm
